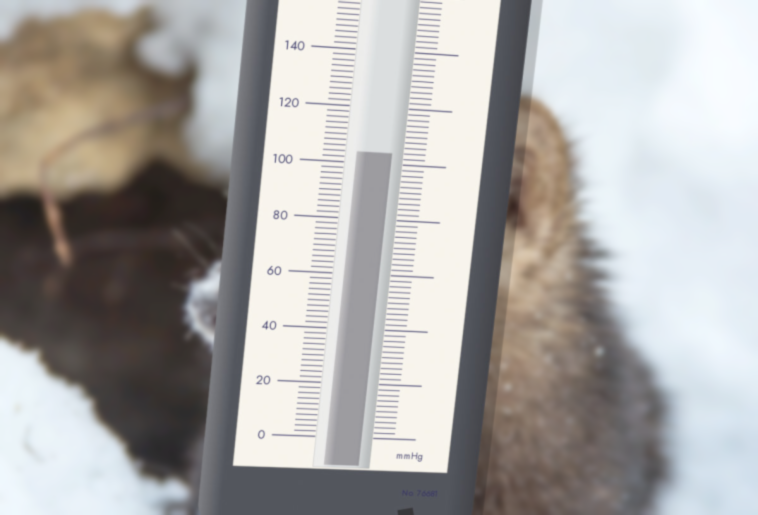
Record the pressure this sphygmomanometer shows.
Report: 104 mmHg
